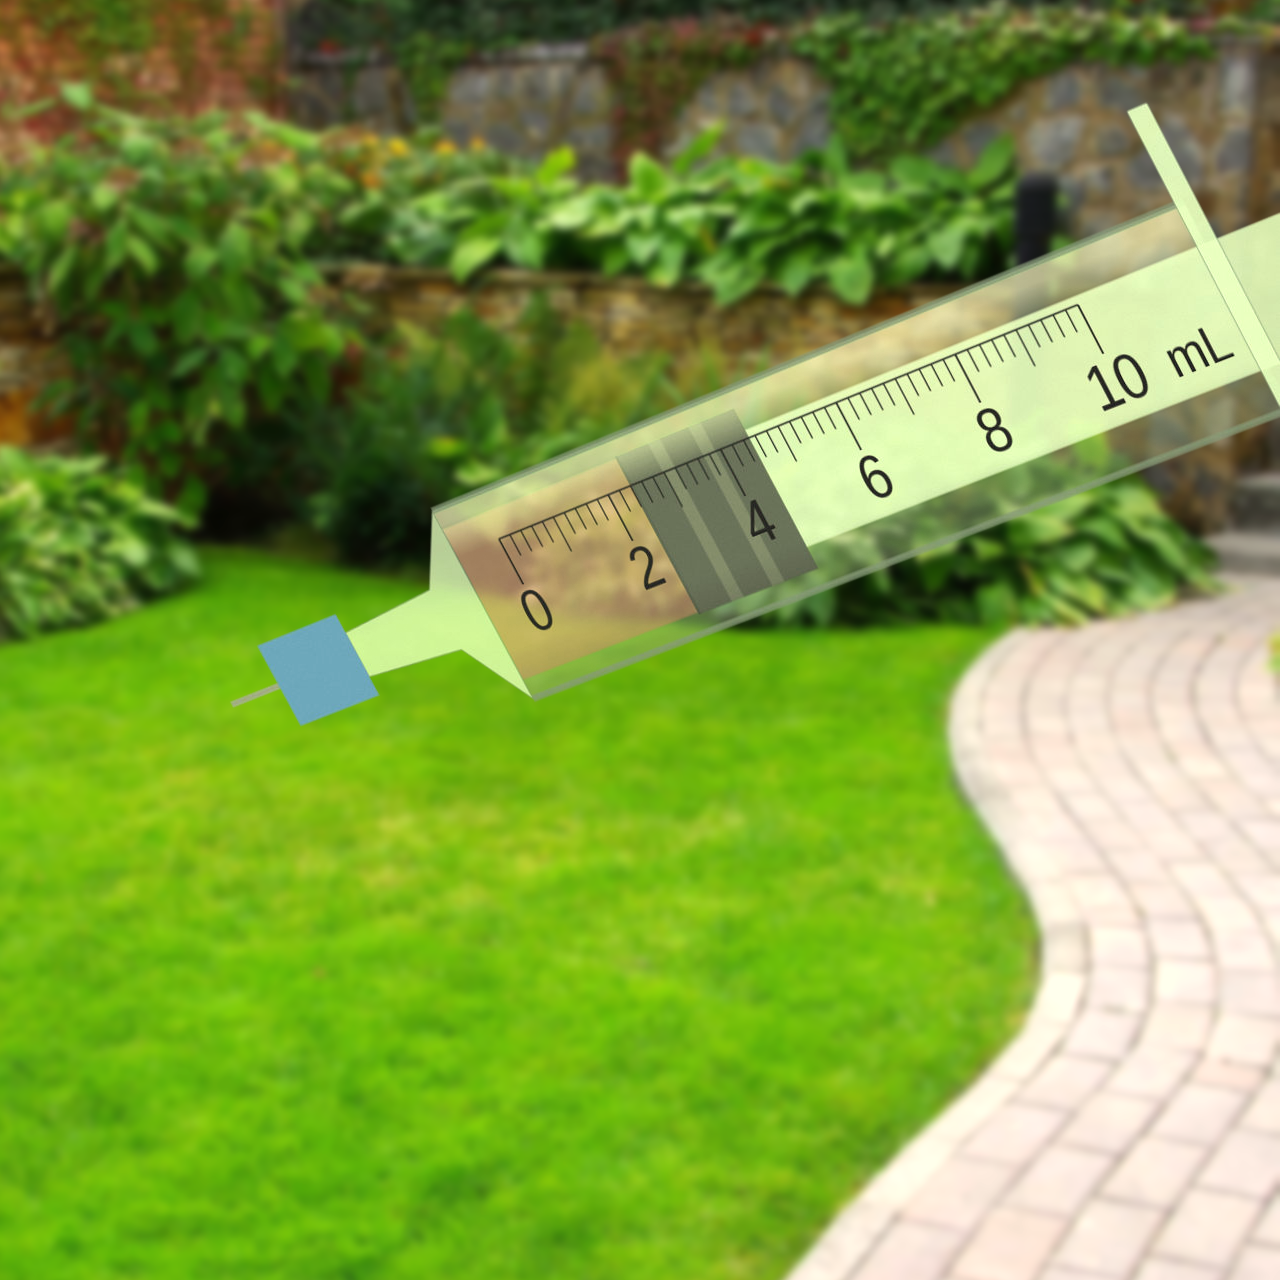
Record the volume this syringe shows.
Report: 2.4 mL
